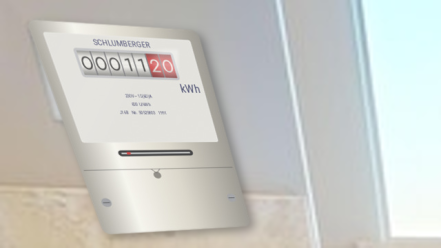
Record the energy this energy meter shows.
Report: 11.20 kWh
